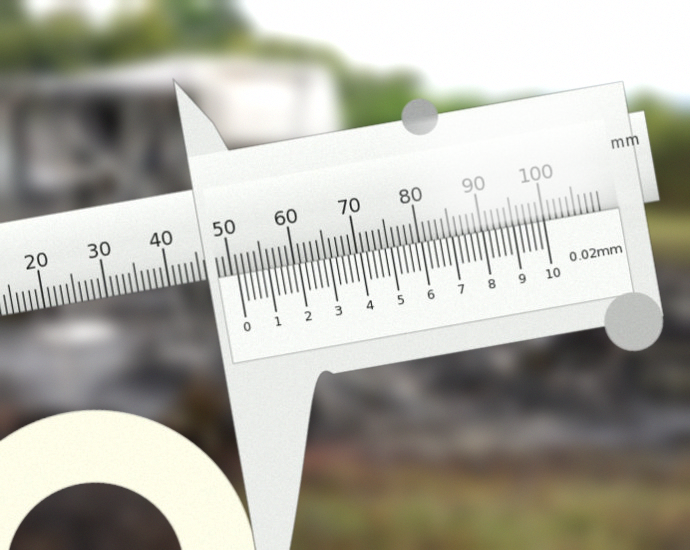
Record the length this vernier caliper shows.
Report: 51.0 mm
